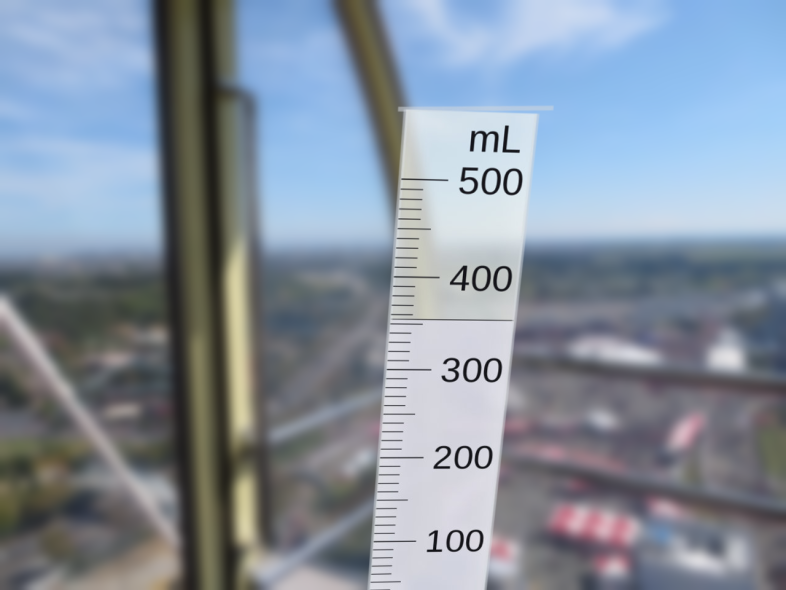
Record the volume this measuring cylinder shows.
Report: 355 mL
